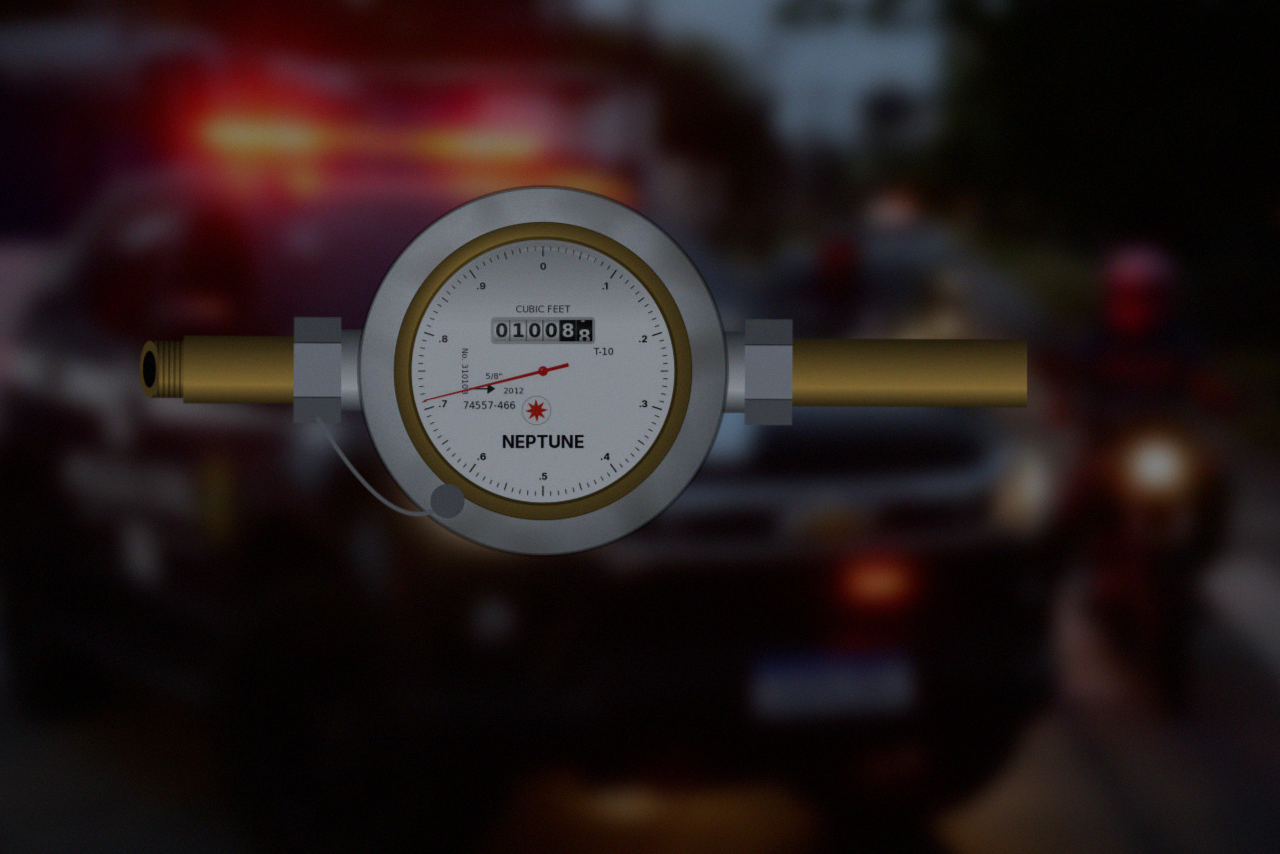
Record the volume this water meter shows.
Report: 10087.71 ft³
